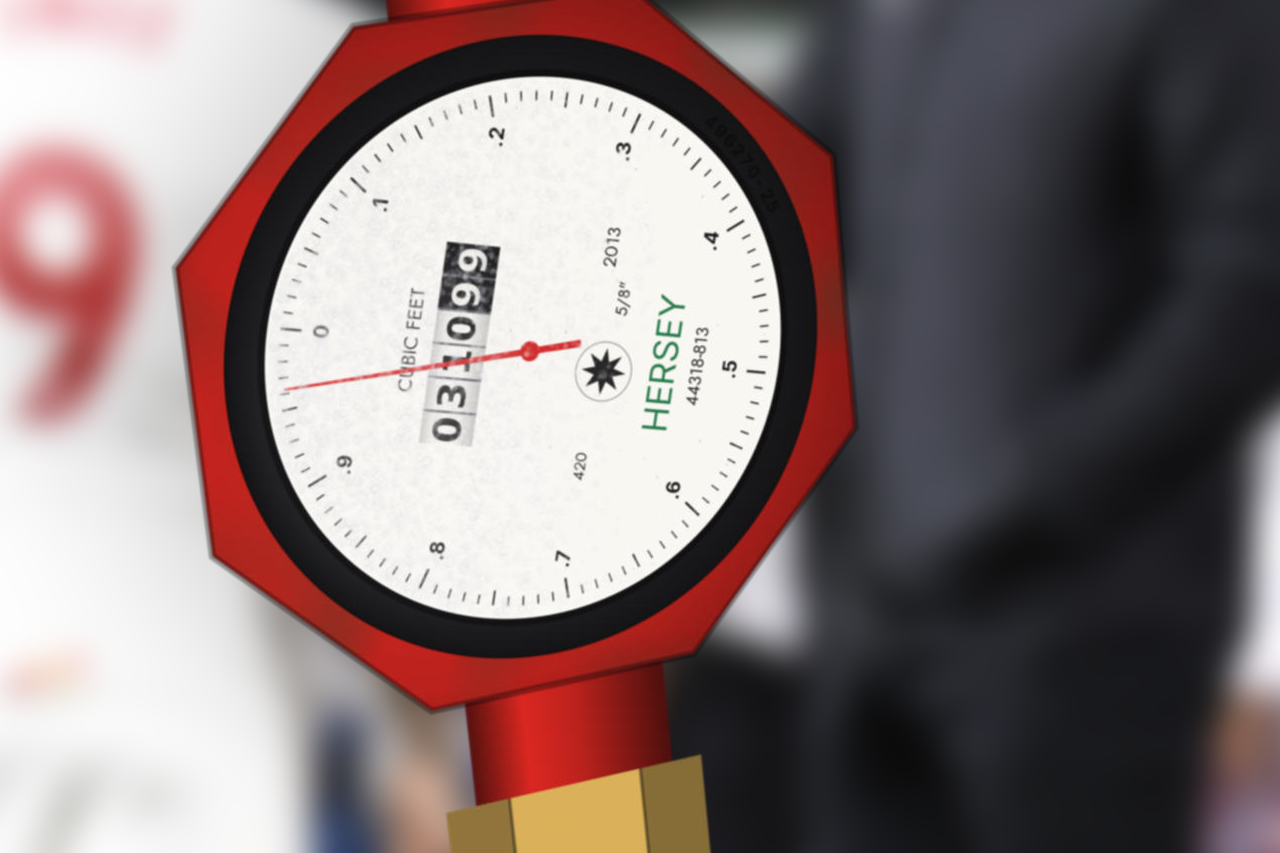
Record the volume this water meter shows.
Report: 31098.96 ft³
